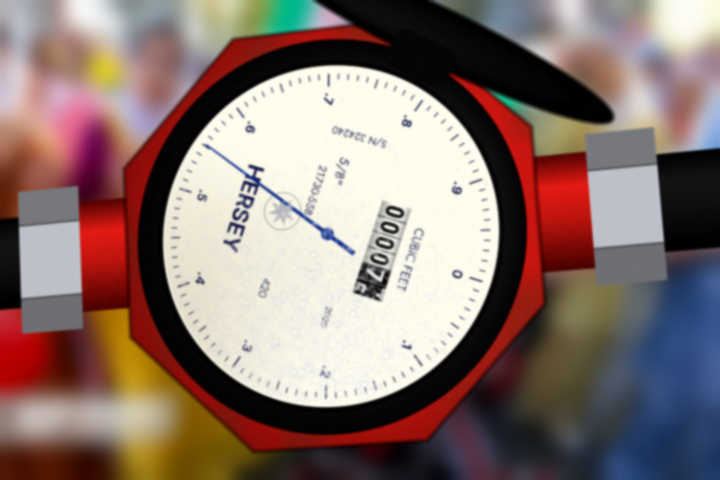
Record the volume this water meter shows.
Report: 74.55 ft³
